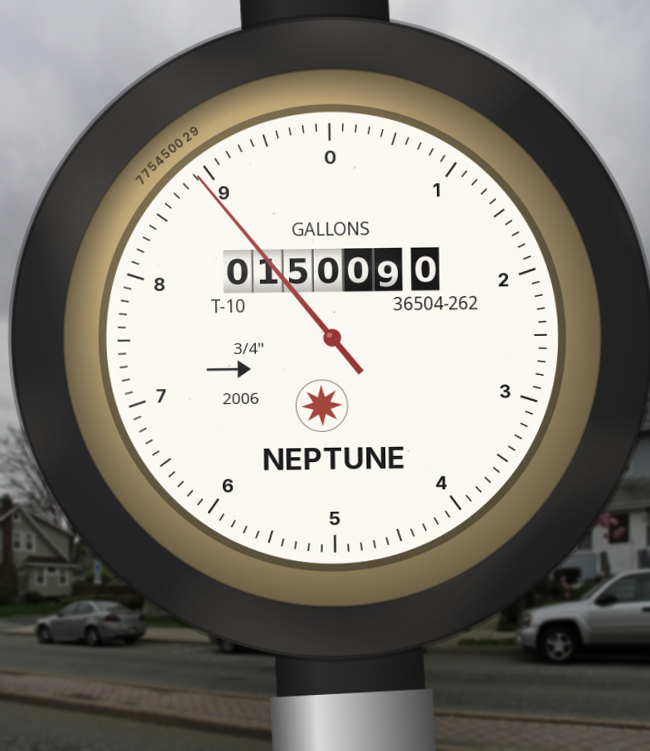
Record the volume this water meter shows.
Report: 150088.9 gal
